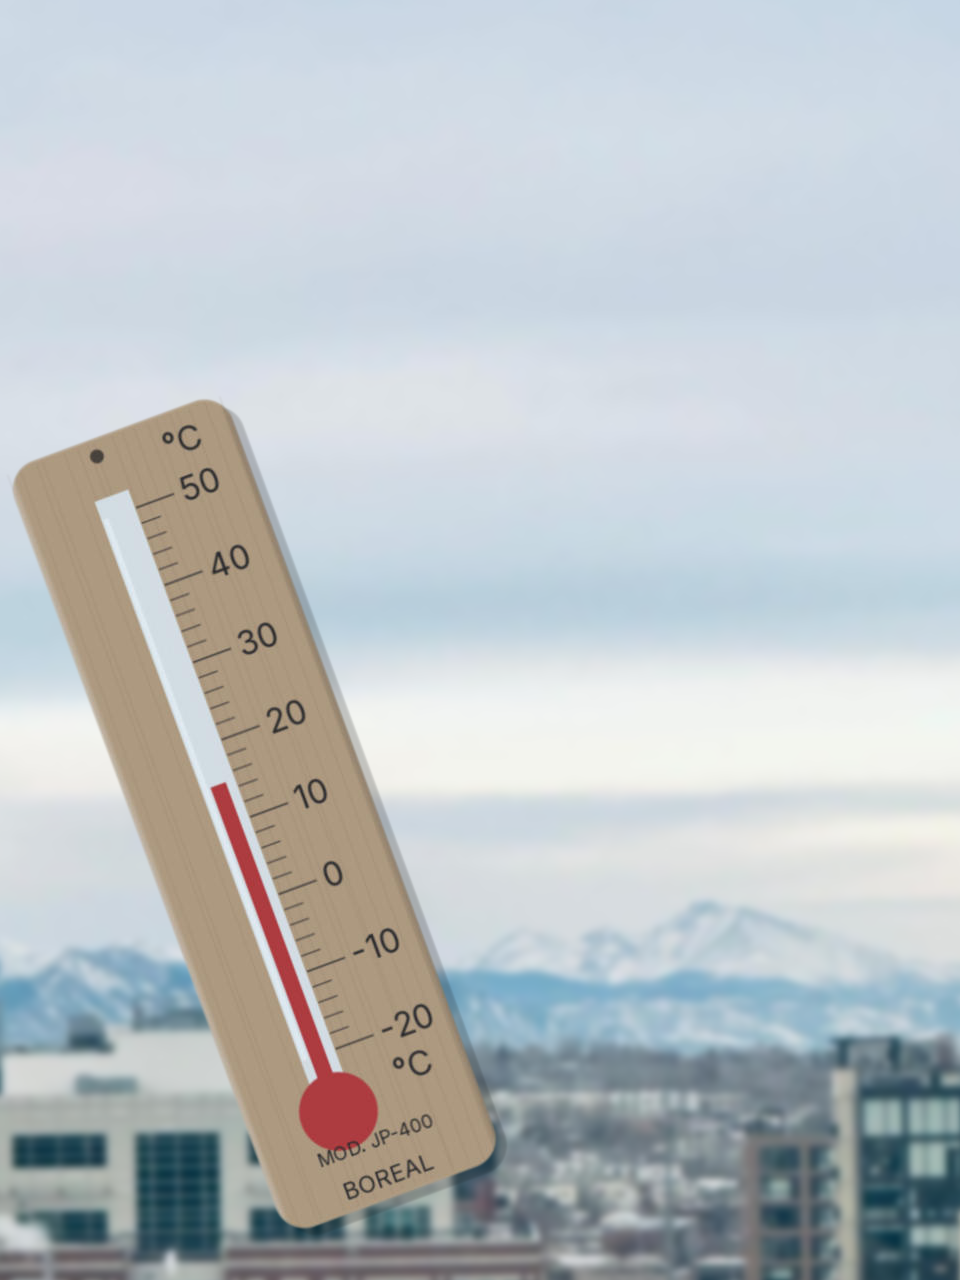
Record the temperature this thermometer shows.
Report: 15 °C
